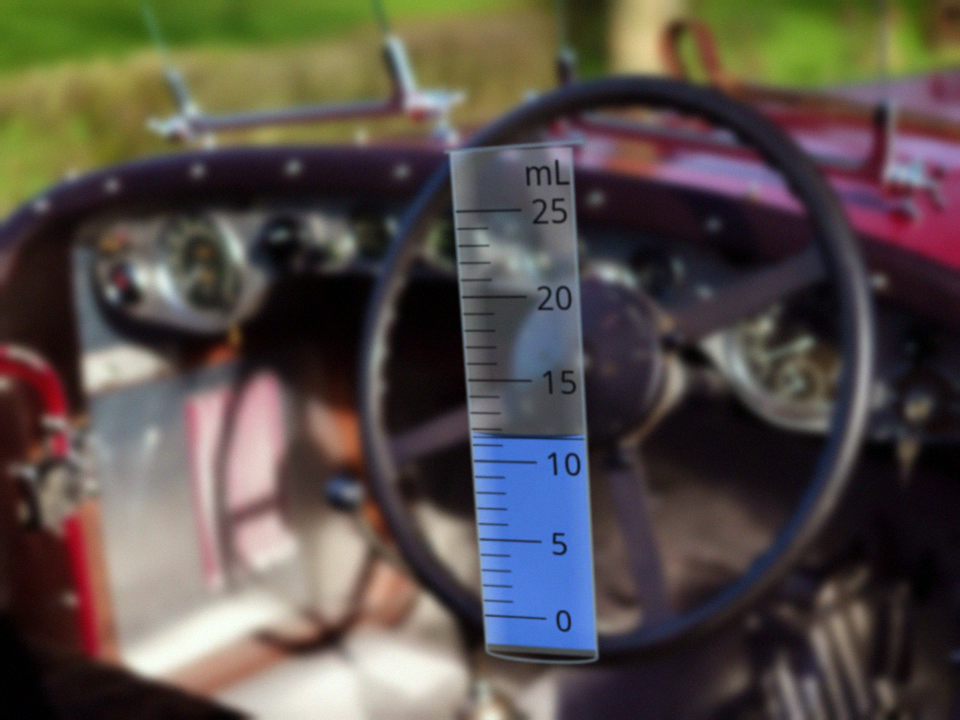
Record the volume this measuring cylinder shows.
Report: 11.5 mL
